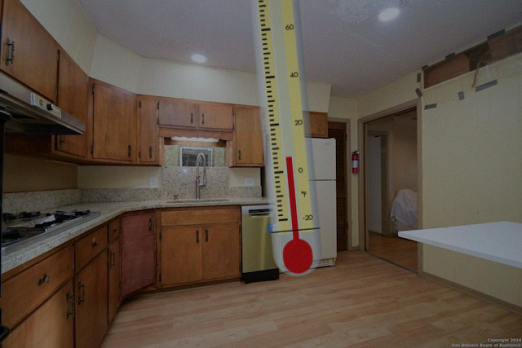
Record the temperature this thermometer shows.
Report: 6 °F
